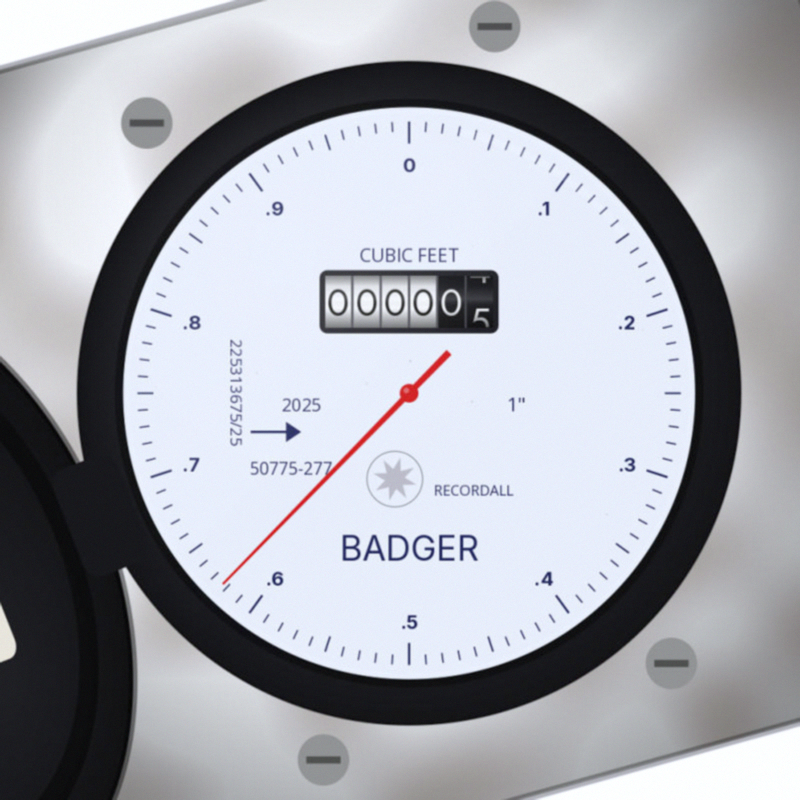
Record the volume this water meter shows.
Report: 4.62 ft³
